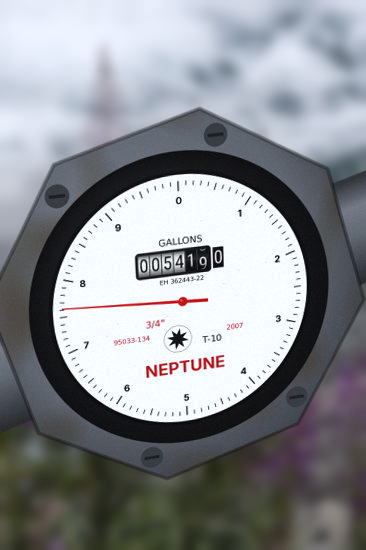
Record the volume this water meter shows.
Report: 54187.6 gal
